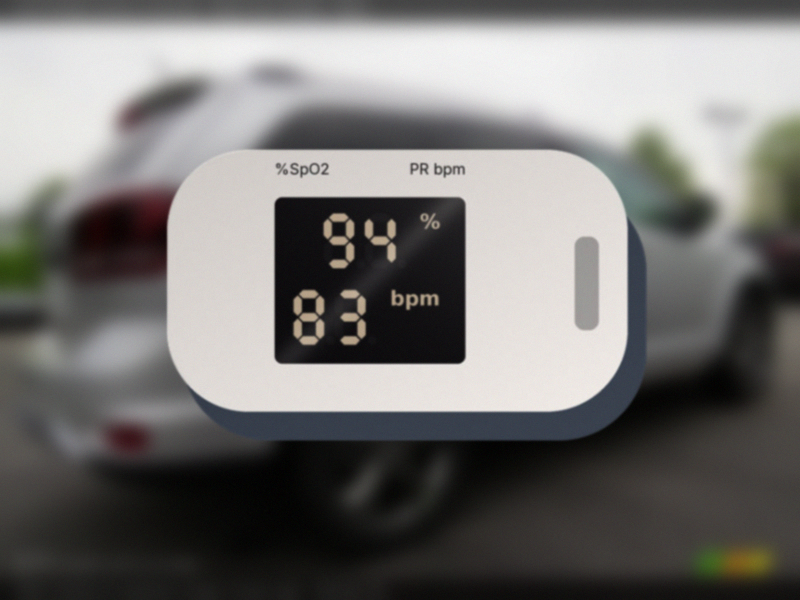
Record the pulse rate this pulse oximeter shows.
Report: 83 bpm
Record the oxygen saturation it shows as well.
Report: 94 %
